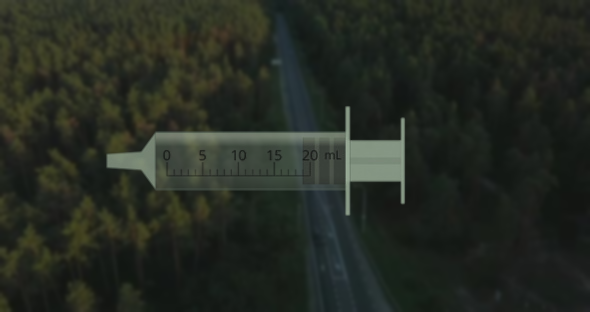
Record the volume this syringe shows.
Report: 19 mL
